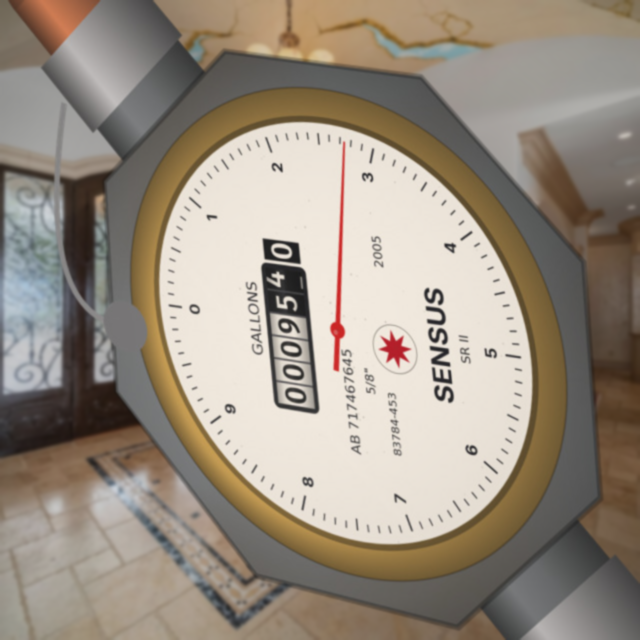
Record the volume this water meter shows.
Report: 9542.7 gal
